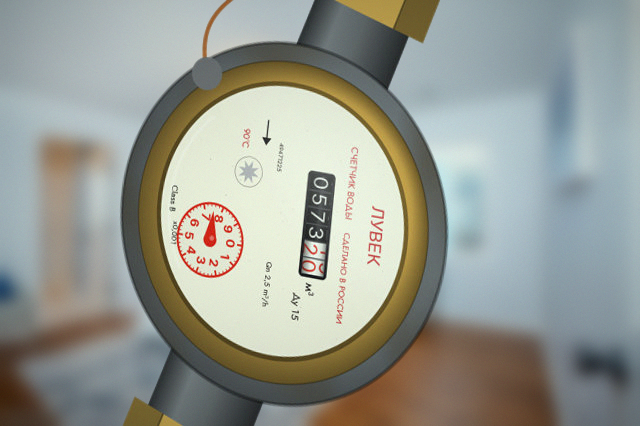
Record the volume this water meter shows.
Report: 573.197 m³
